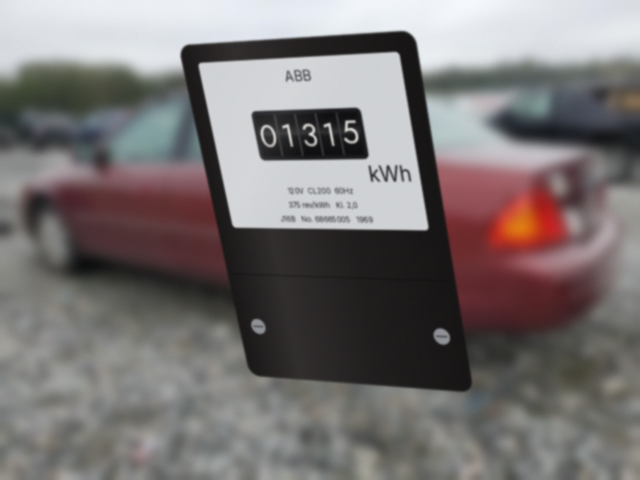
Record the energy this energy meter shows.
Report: 1315 kWh
